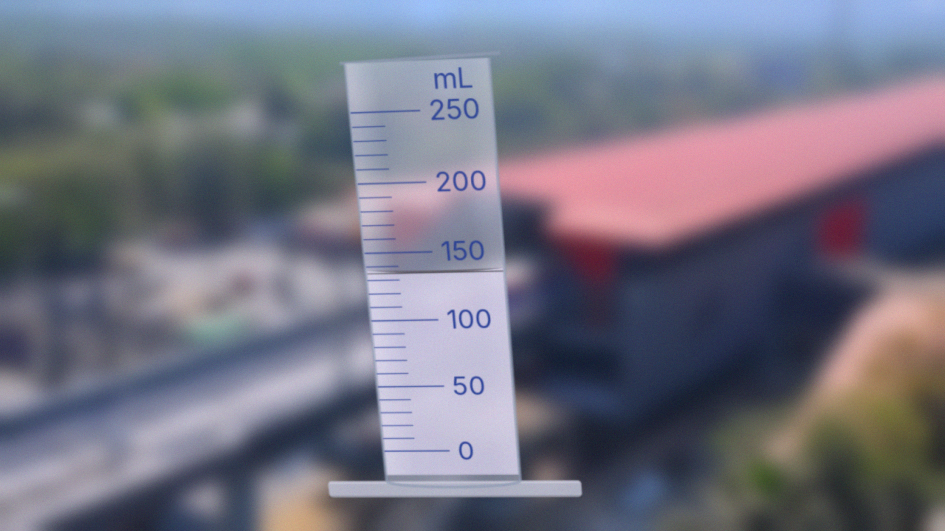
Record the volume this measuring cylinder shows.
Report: 135 mL
